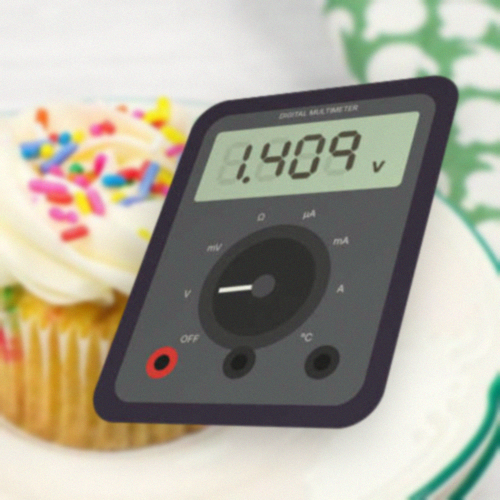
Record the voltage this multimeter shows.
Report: 1.409 V
